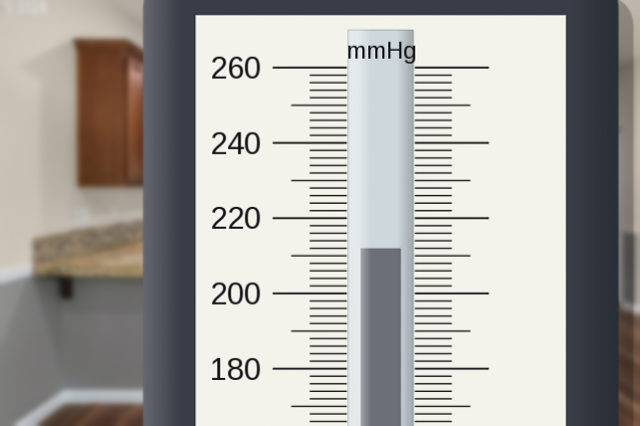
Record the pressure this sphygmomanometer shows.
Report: 212 mmHg
